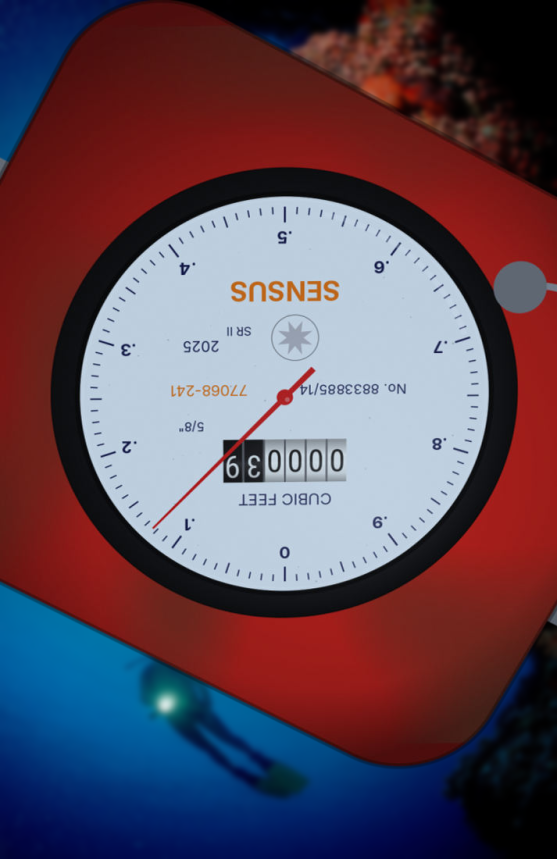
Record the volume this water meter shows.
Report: 39.12 ft³
